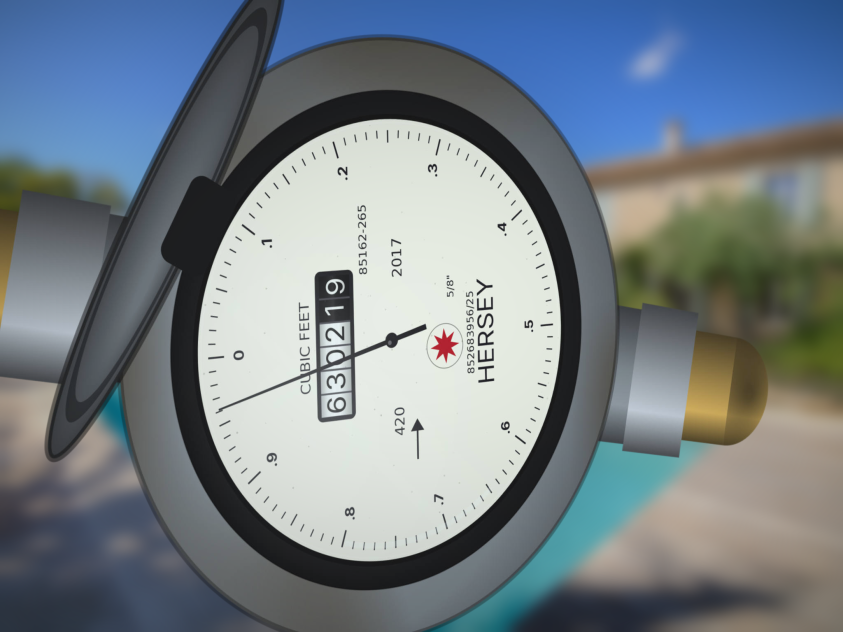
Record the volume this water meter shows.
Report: 630218.96 ft³
